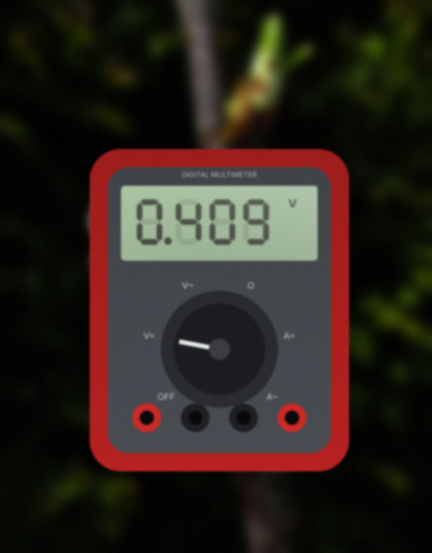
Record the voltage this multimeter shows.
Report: 0.409 V
